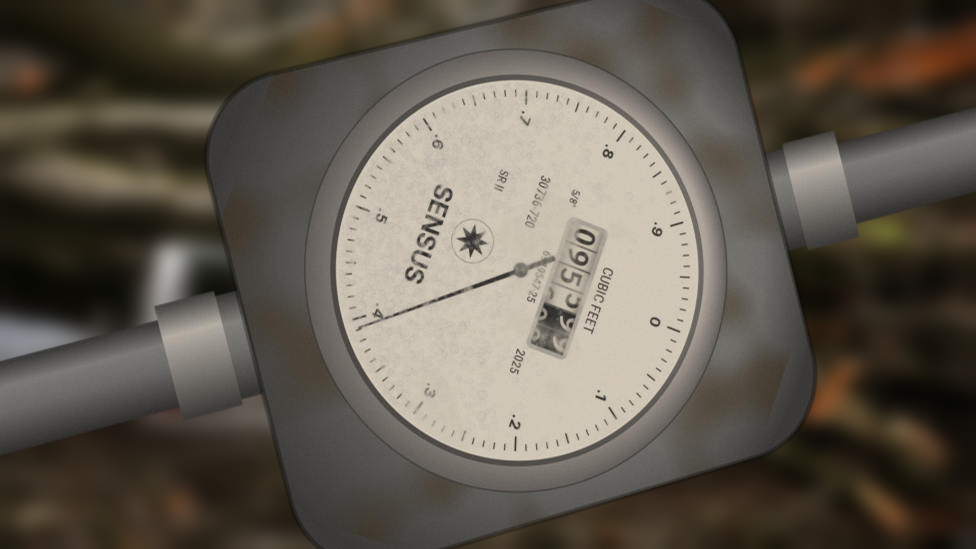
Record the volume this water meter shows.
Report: 95599.39 ft³
